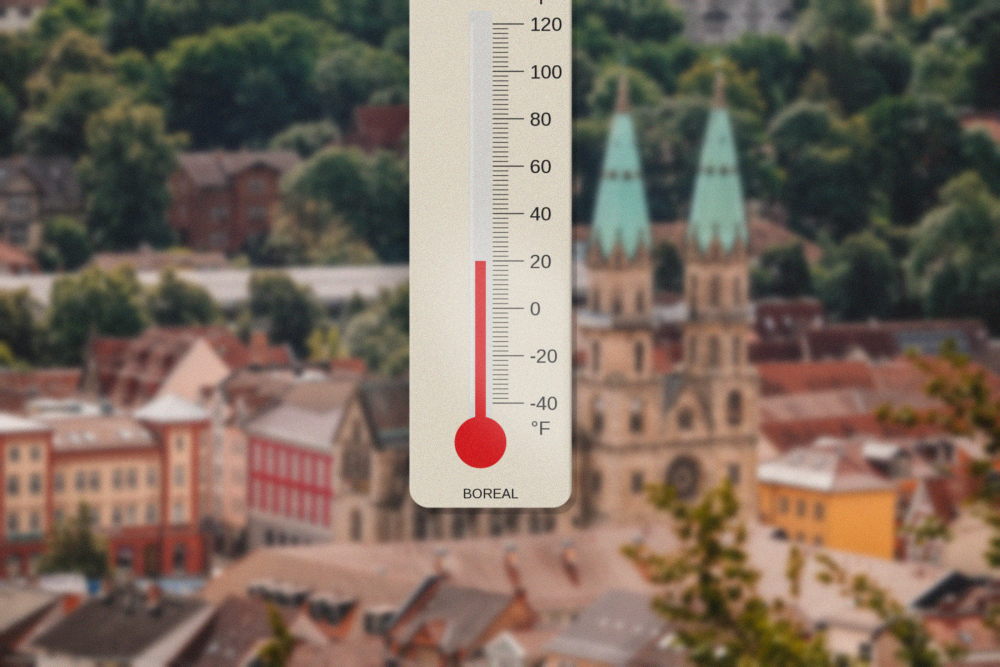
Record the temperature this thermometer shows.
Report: 20 °F
